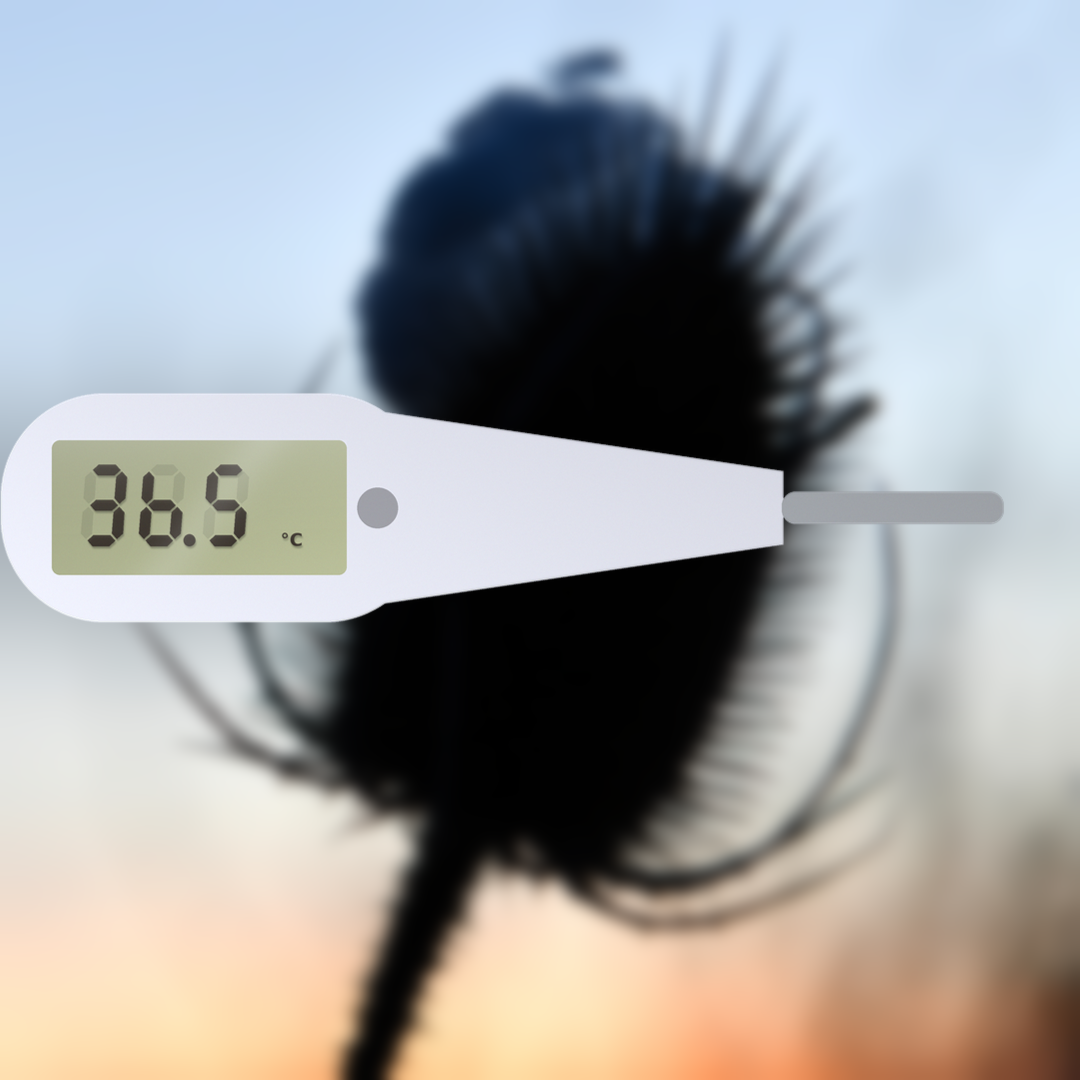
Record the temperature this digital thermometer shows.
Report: 36.5 °C
